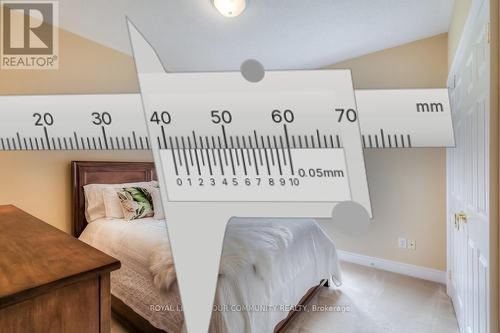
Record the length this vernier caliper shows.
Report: 41.0 mm
